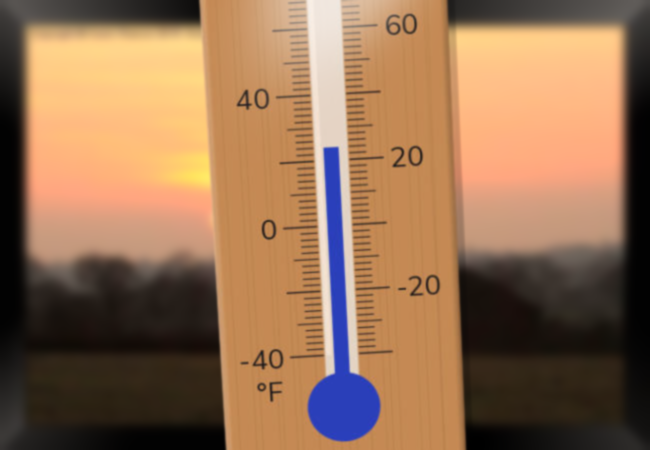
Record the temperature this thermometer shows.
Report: 24 °F
